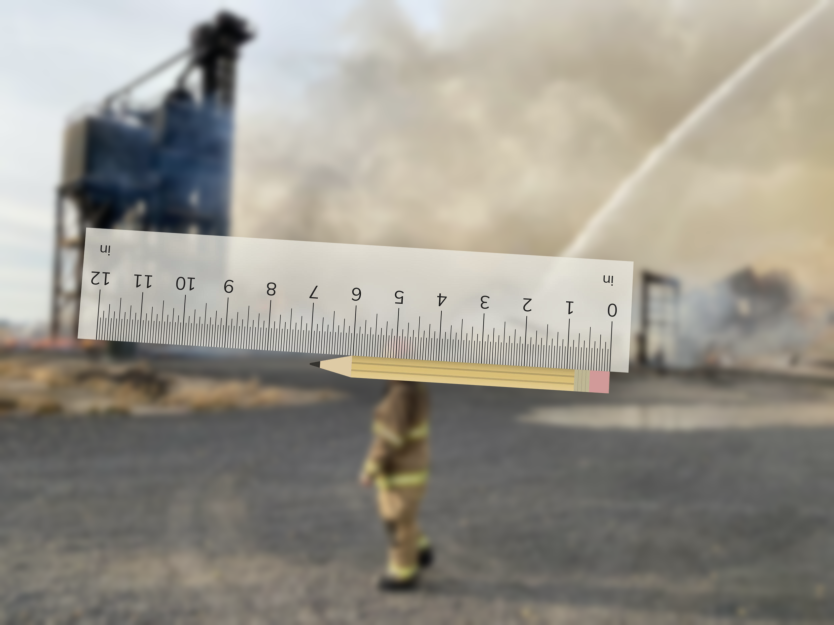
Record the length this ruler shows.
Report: 7 in
